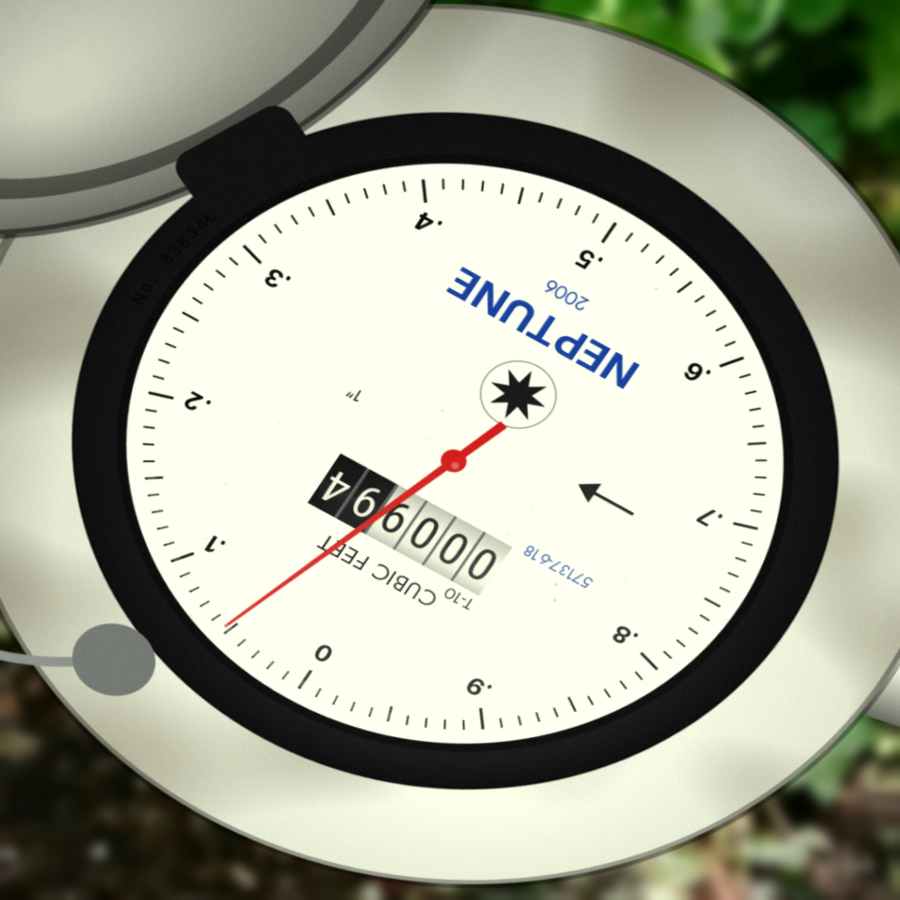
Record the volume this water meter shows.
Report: 994.05 ft³
